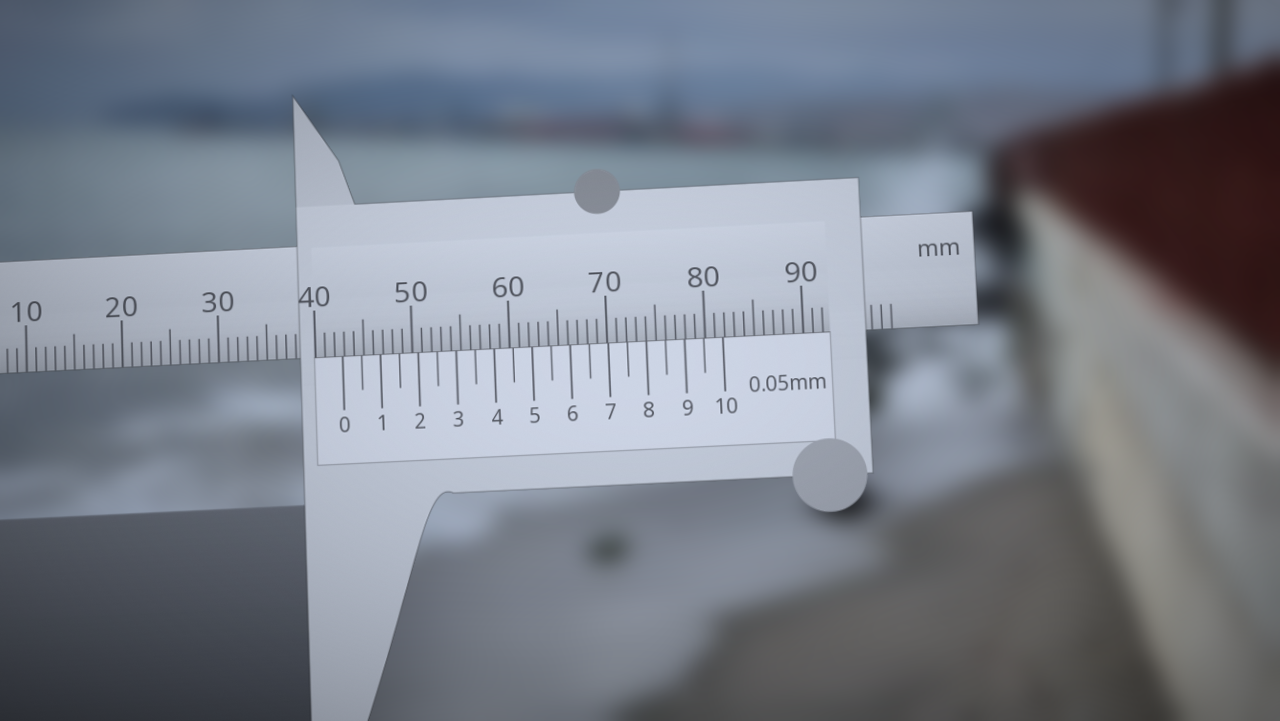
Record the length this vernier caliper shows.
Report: 42.8 mm
